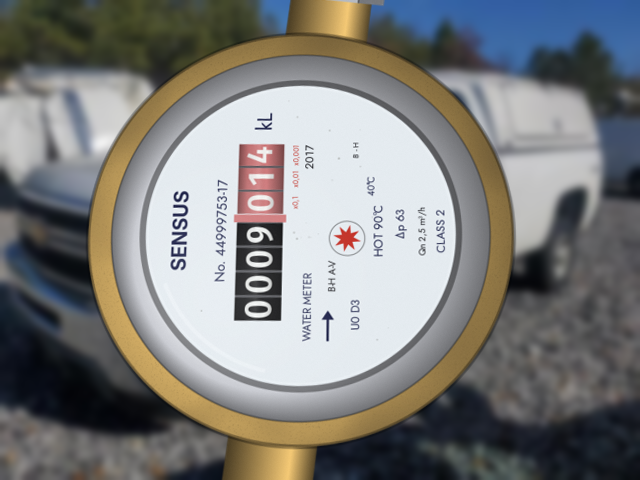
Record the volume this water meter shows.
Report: 9.014 kL
